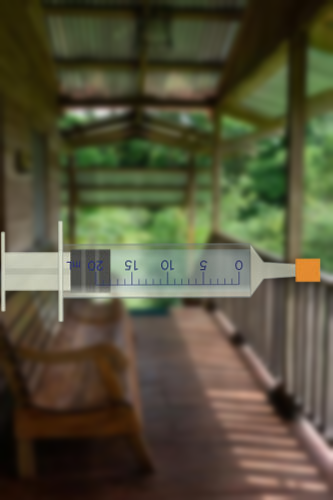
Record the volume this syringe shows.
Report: 18 mL
